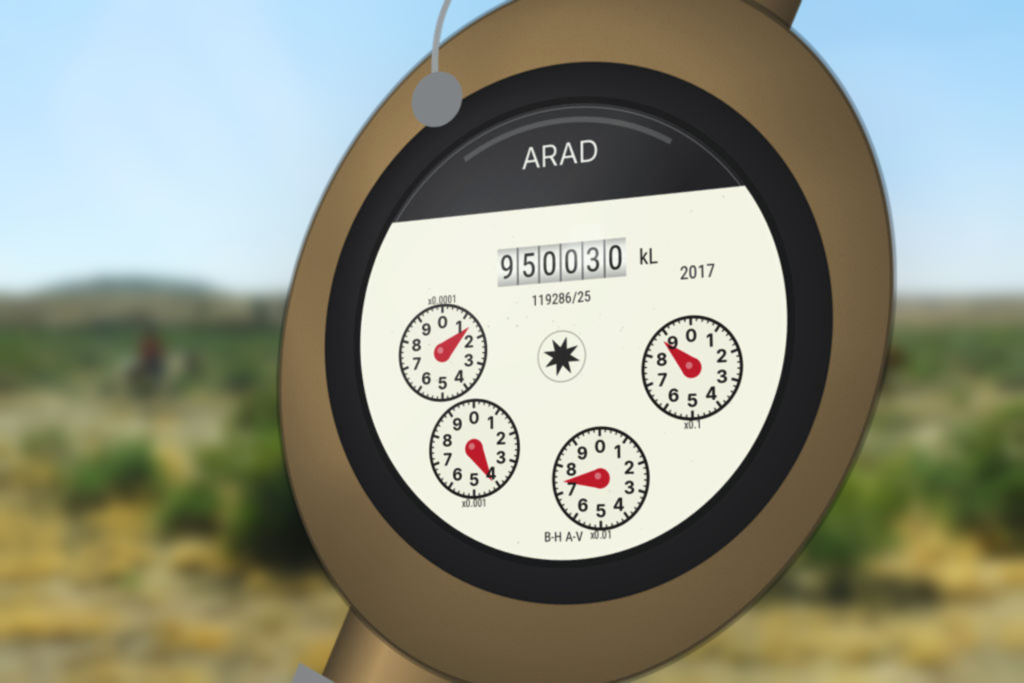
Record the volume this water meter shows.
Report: 950030.8741 kL
